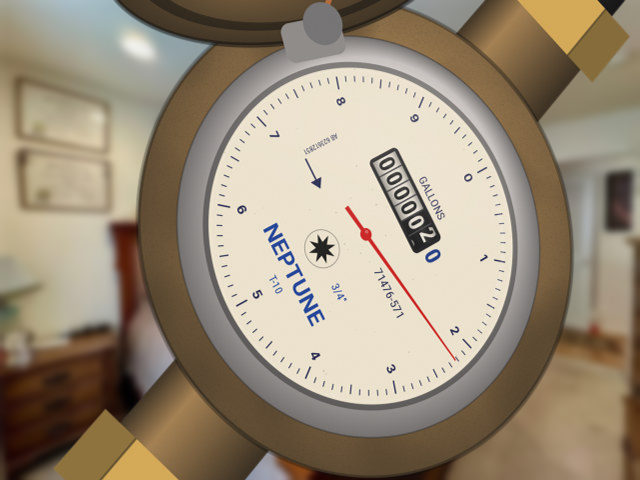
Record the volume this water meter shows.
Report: 22.2 gal
